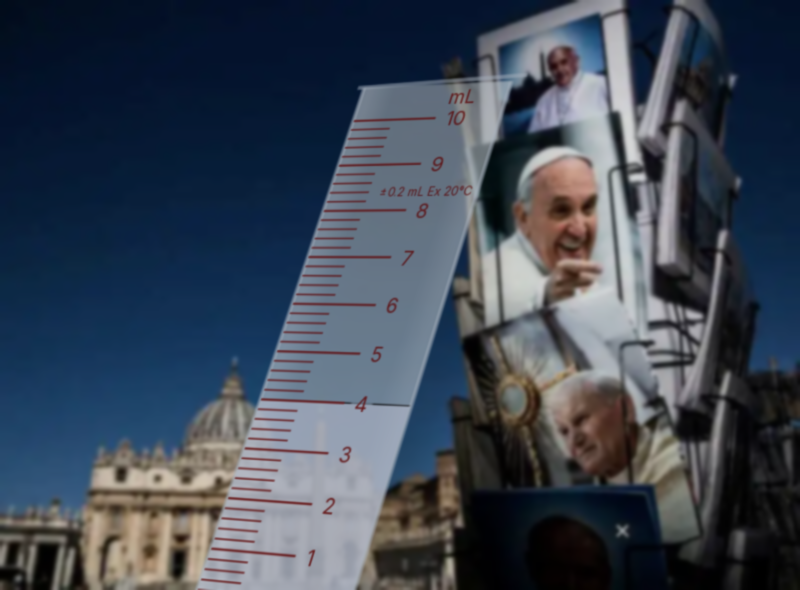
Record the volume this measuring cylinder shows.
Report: 4 mL
